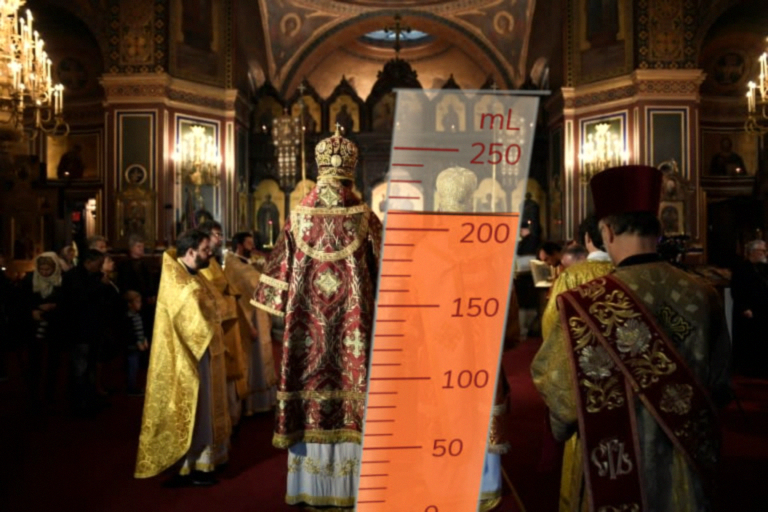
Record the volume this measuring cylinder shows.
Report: 210 mL
